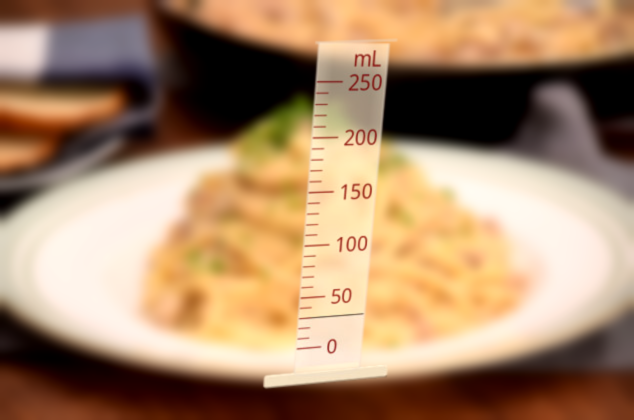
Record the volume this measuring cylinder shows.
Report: 30 mL
